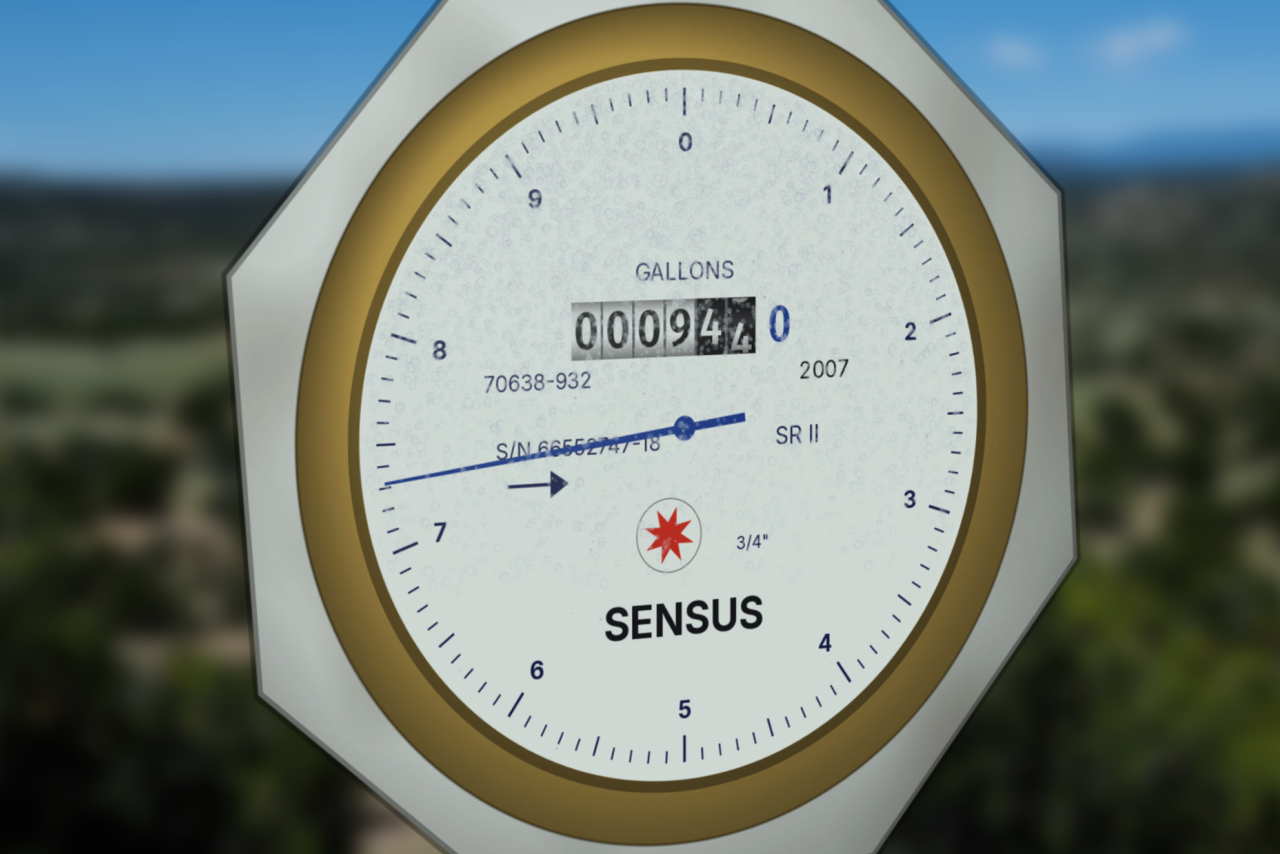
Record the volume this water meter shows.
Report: 9437.3 gal
